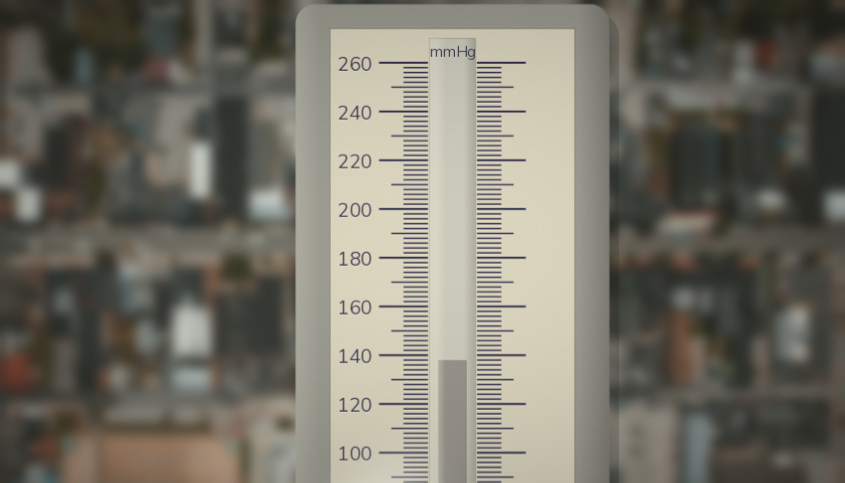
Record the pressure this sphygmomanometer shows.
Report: 138 mmHg
